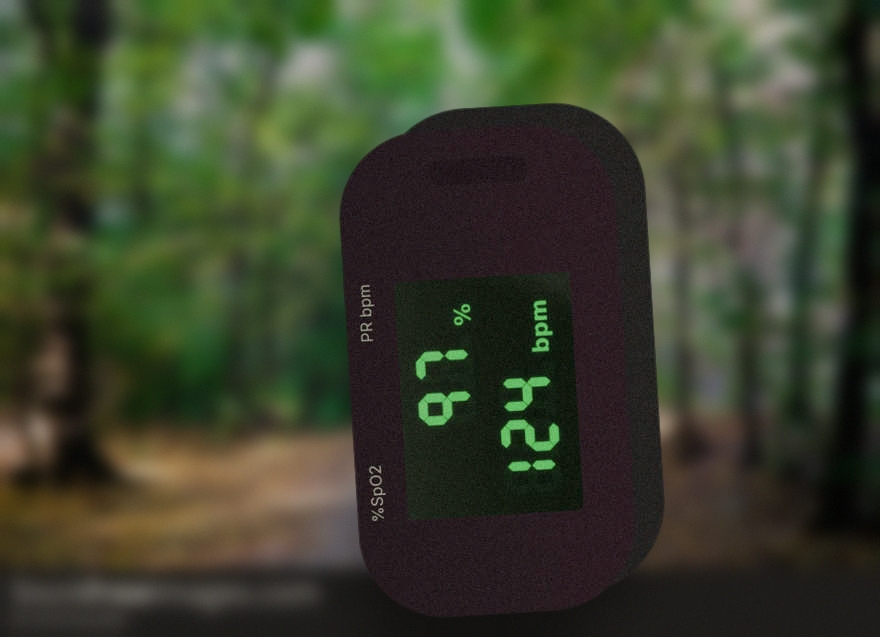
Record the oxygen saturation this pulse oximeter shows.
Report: 97 %
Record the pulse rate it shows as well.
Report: 124 bpm
